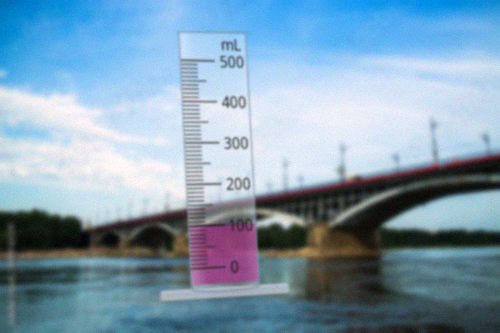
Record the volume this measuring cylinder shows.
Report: 100 mL
